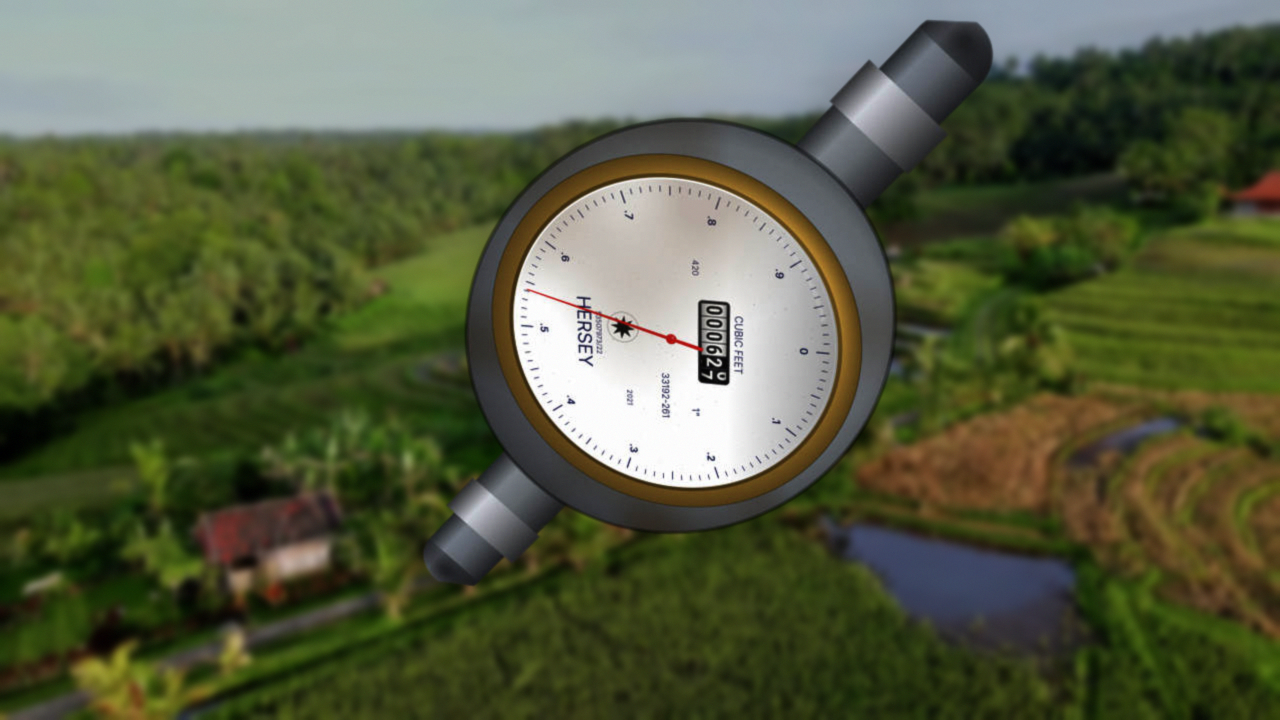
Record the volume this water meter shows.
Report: 626.54 ft³
